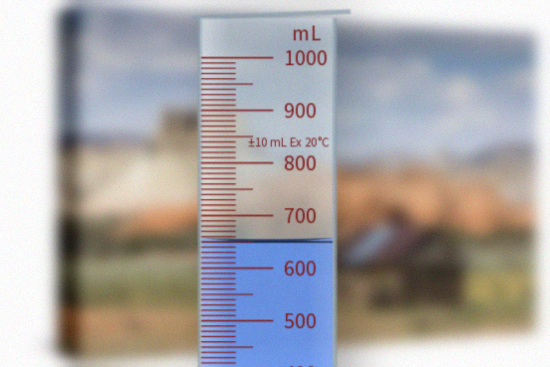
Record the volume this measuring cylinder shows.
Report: 650 mL
